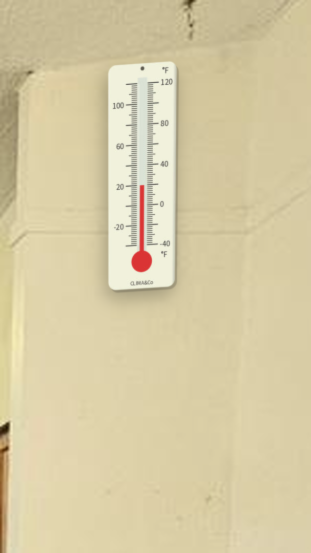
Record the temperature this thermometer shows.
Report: 20 °F
